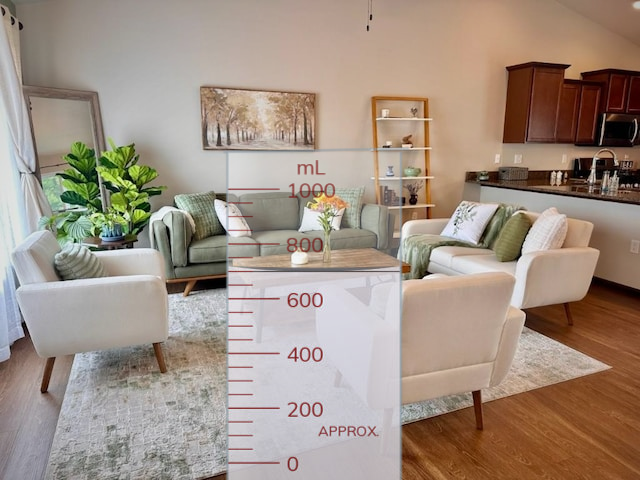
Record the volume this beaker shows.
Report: 700 mL
